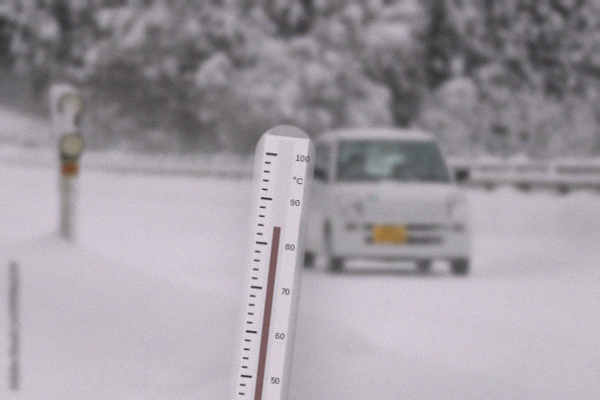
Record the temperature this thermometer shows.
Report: 84 °C
